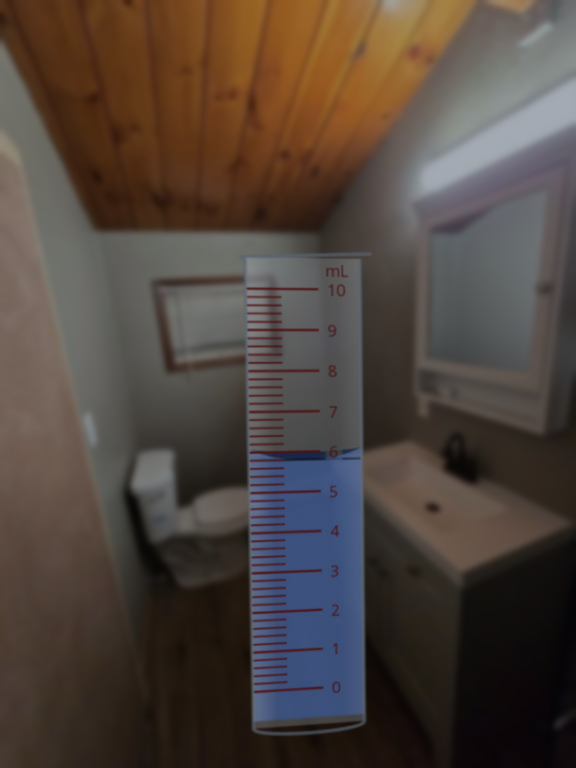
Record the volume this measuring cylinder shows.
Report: 5.8 mL
